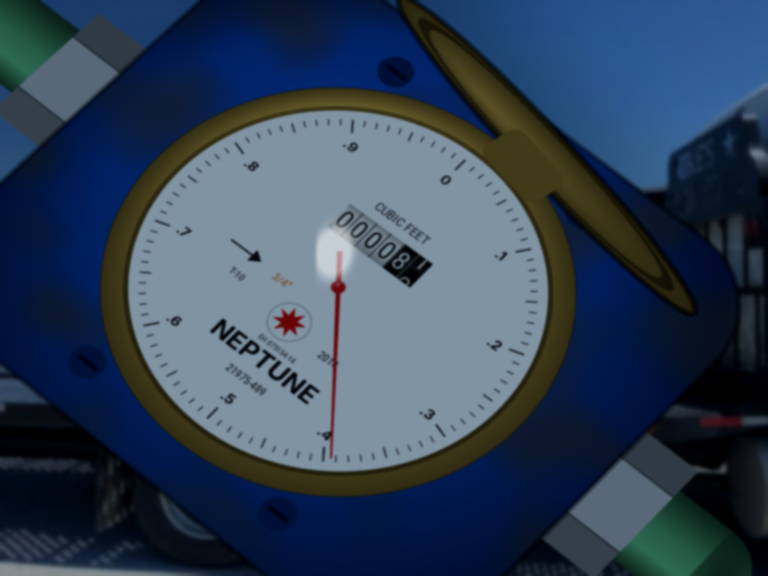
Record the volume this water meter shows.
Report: 81.39 ft³
